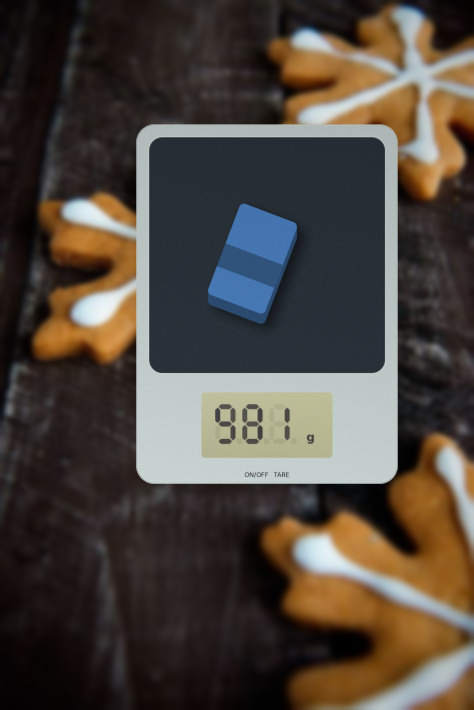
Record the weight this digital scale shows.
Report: 981 g
